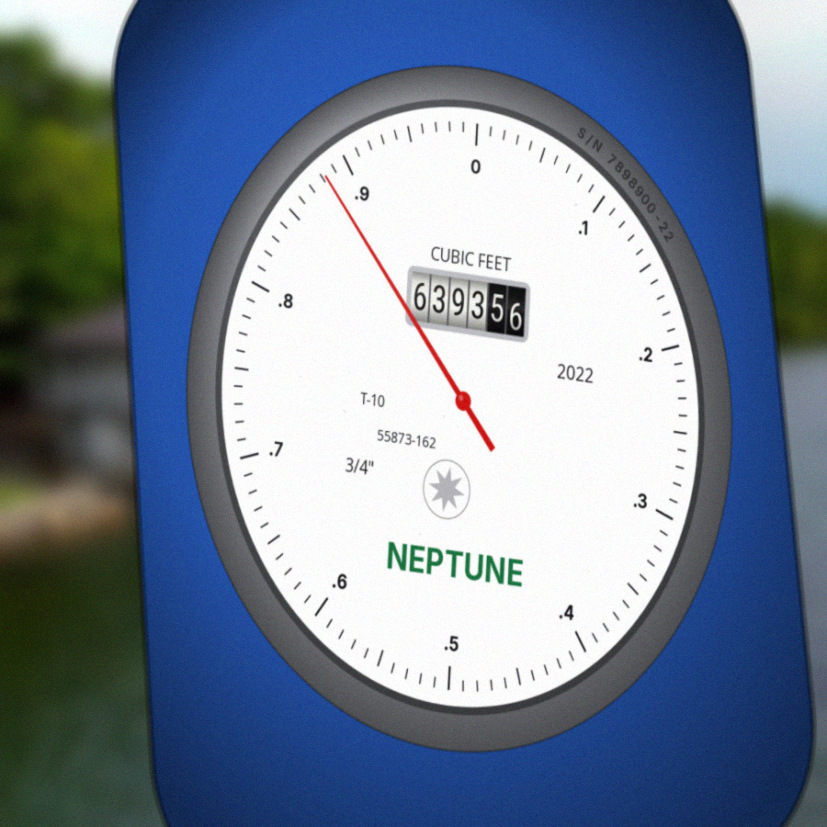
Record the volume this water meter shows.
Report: 639355.88 ft³
